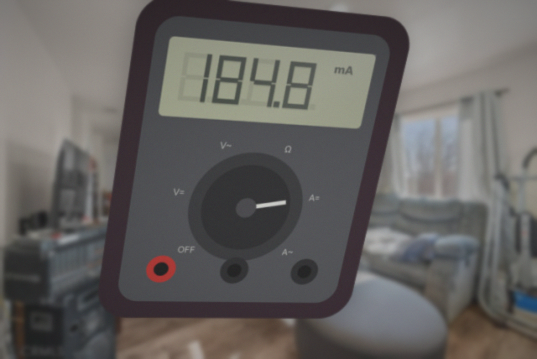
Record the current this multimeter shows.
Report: 184.8 mA
